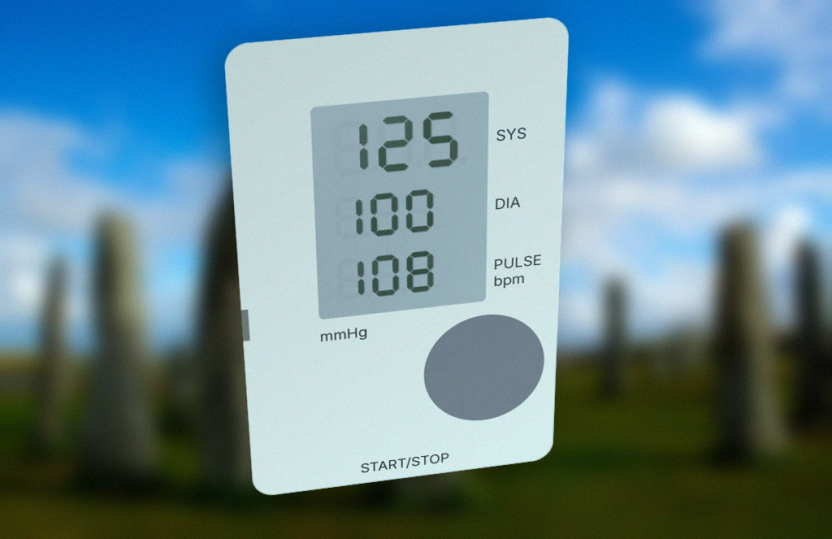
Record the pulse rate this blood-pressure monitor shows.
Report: 108 bpm
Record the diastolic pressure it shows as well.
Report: 100 mmHg
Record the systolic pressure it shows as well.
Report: 125 mmHg
